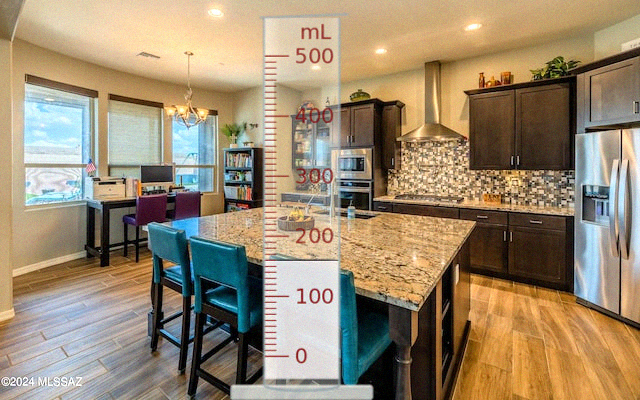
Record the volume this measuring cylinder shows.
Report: 160 mL
